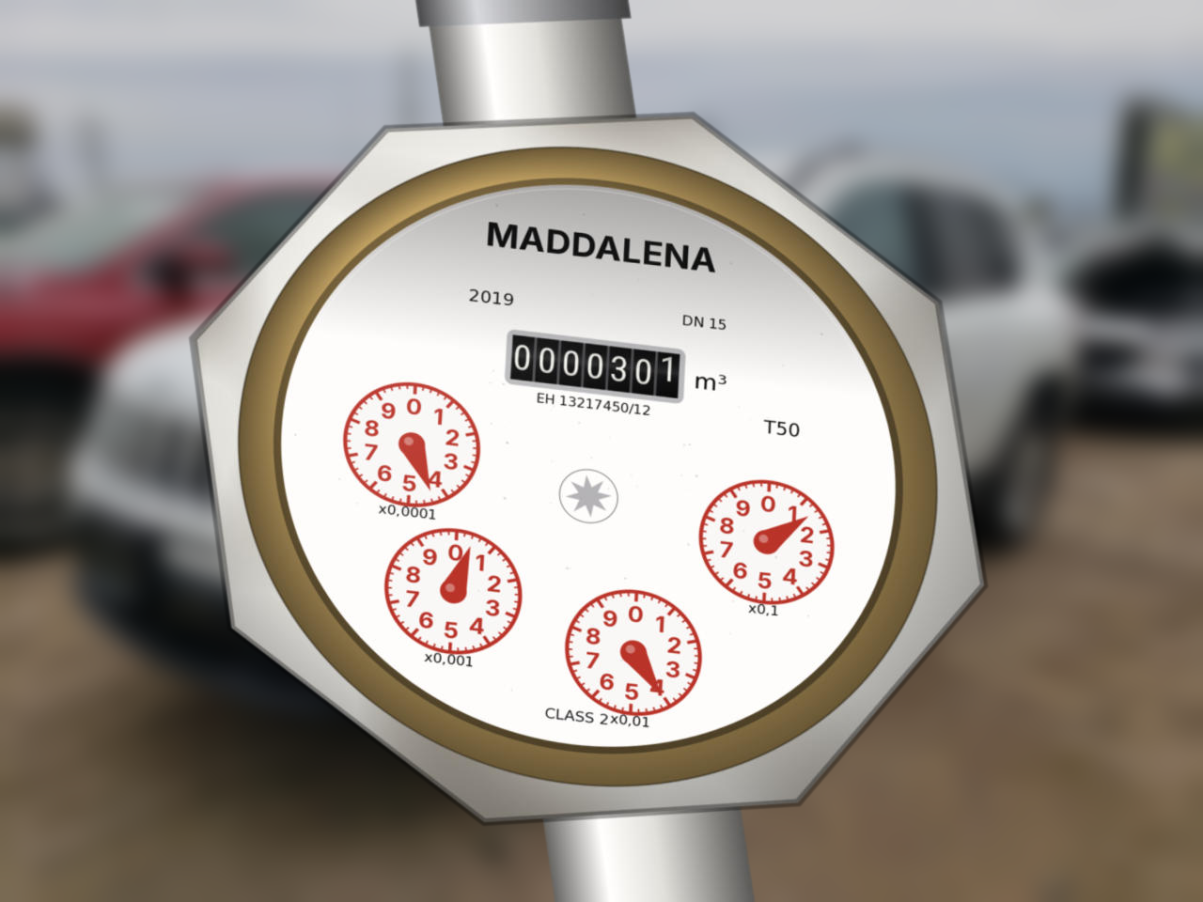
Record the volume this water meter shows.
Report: 301.1404 m³
